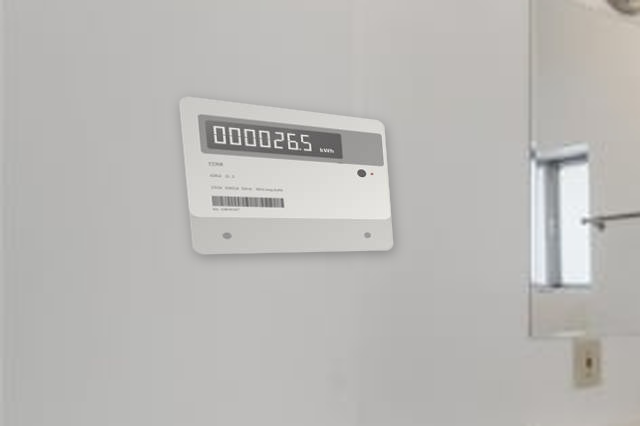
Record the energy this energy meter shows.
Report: 26.5 kWh
